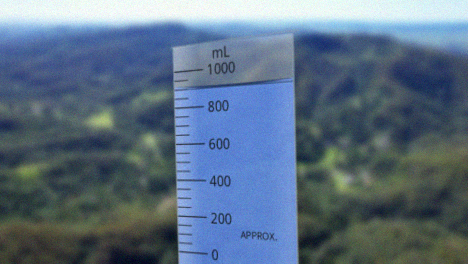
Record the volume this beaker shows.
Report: 900 mL
